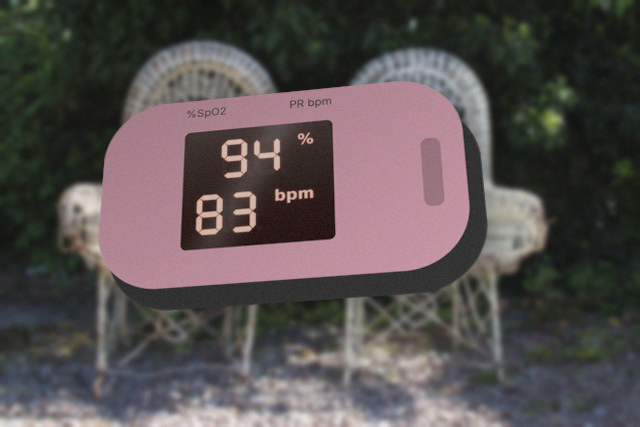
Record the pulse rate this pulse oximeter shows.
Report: 83 bpm
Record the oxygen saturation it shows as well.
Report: 94 %
